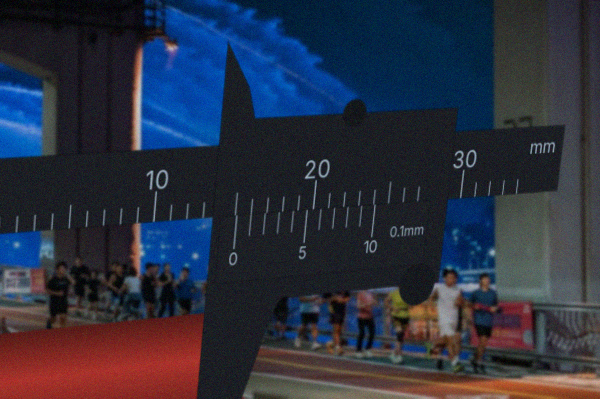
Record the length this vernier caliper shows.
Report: 15.1 mm
